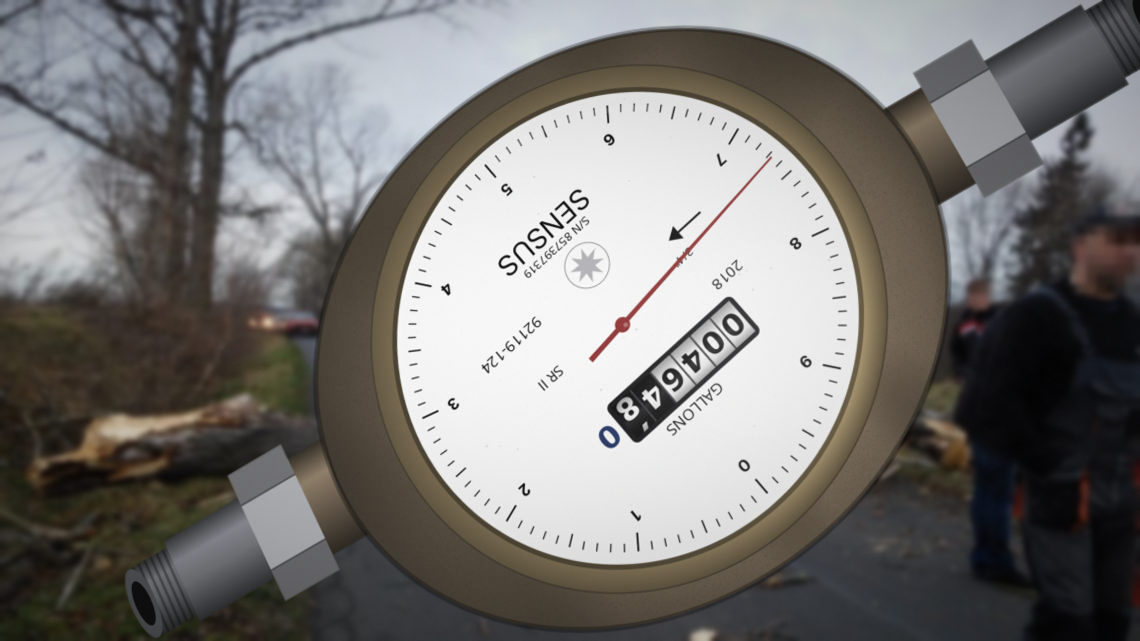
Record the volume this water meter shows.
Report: 46477.3 gal
